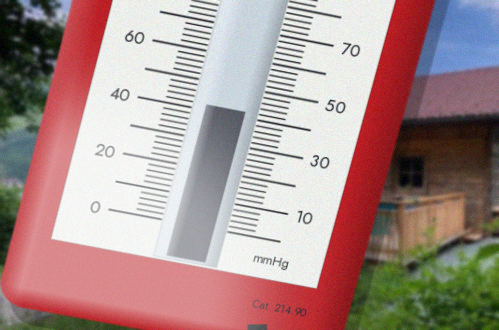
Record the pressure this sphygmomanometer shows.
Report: 42 mmHg
